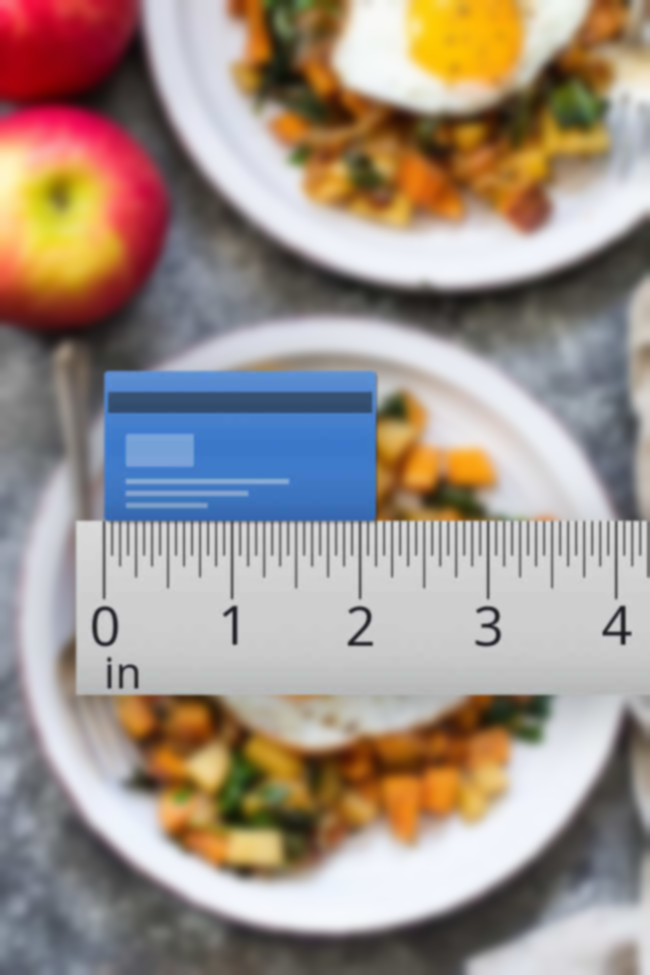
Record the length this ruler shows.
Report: 2.125 in
